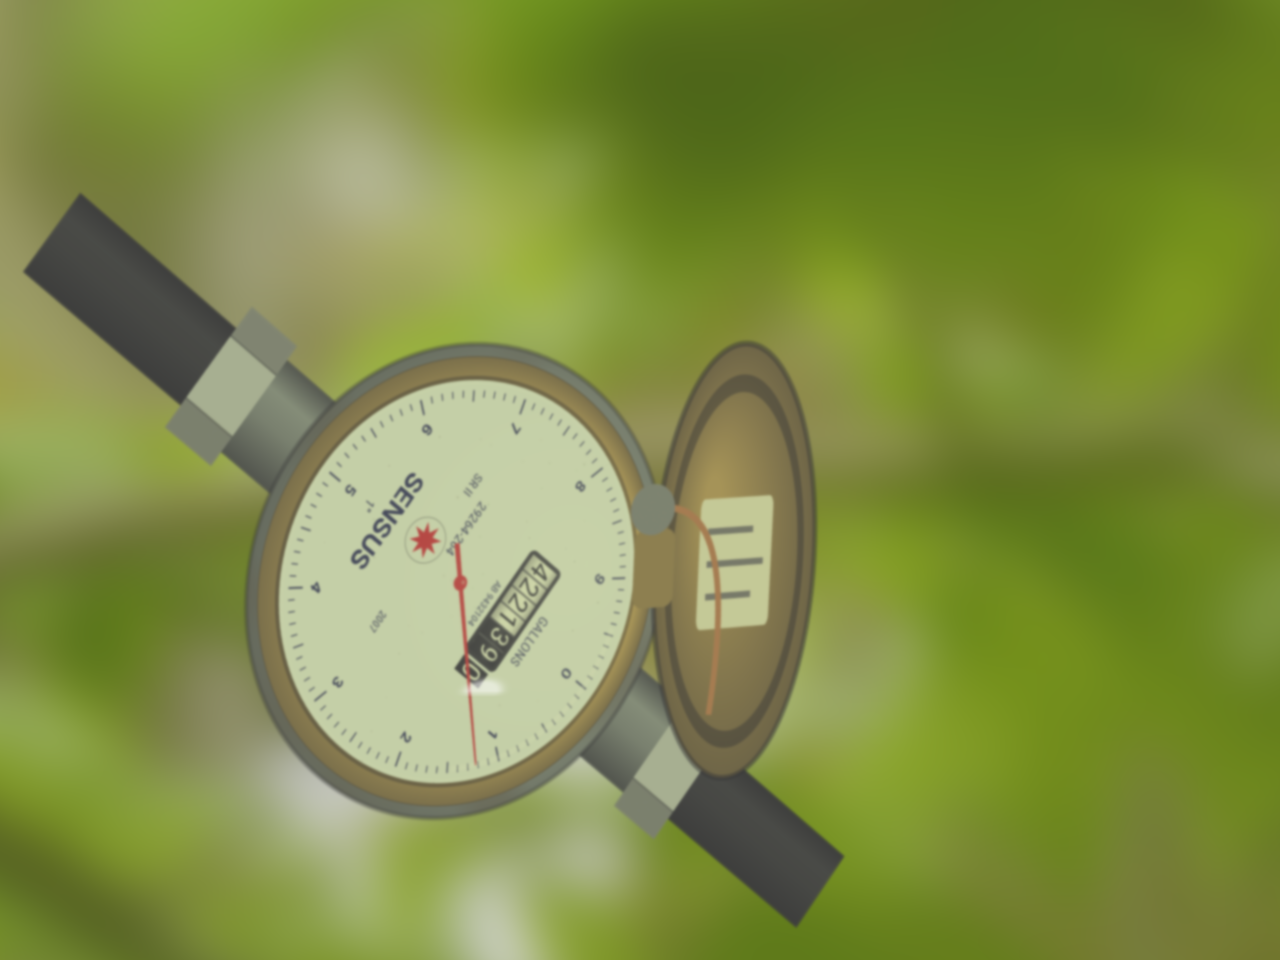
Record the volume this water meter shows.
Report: 4221391.2 gal
